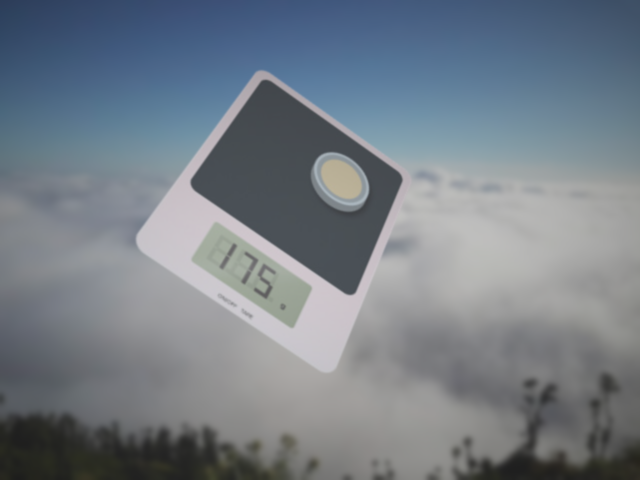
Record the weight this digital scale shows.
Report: 175 g
